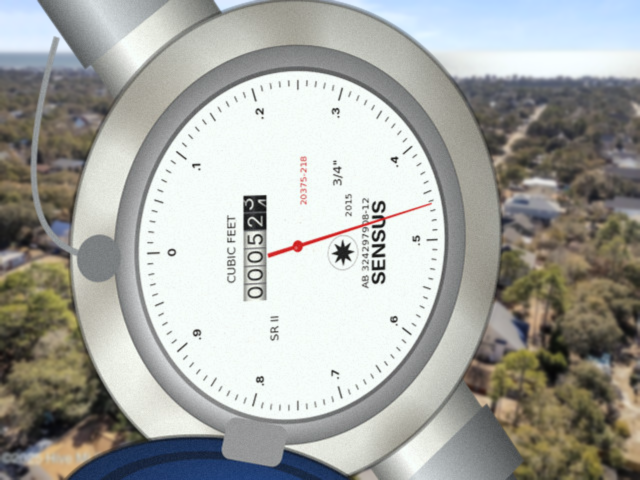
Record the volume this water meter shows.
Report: 523.46 ft³
